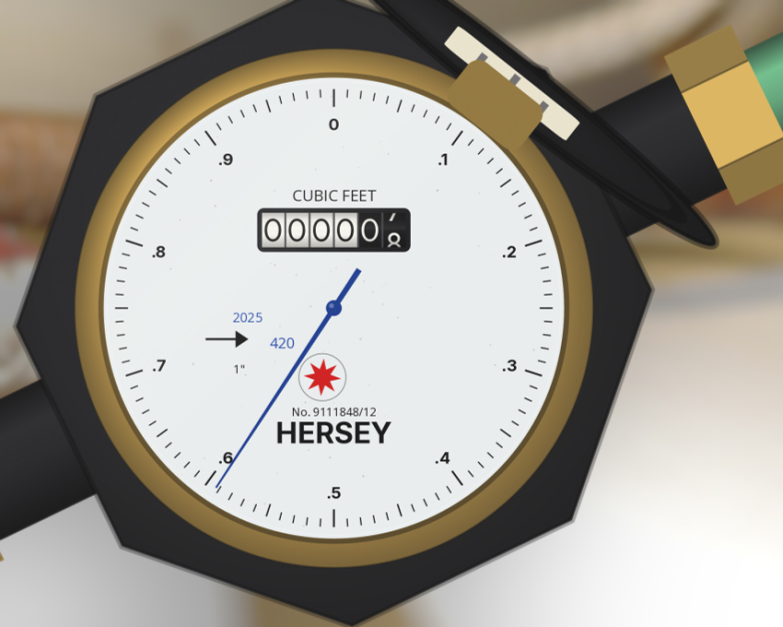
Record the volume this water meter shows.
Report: 7.59 ft³
